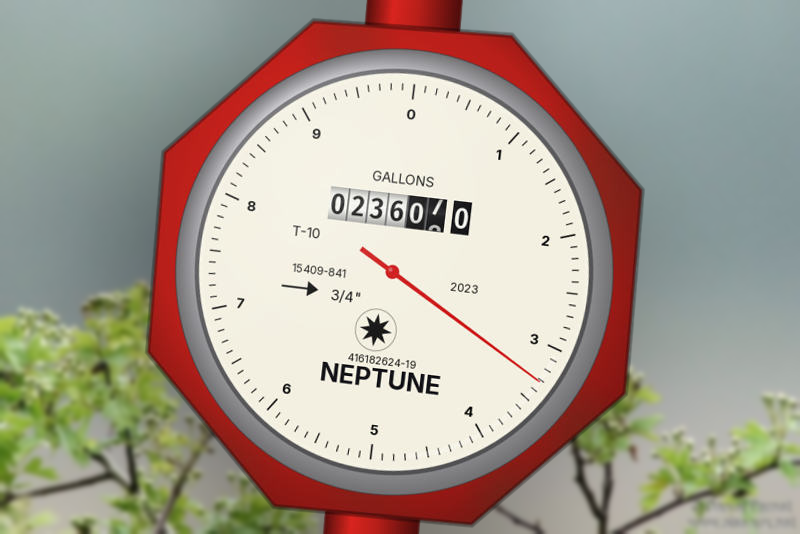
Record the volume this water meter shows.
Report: 236073.3 gal
